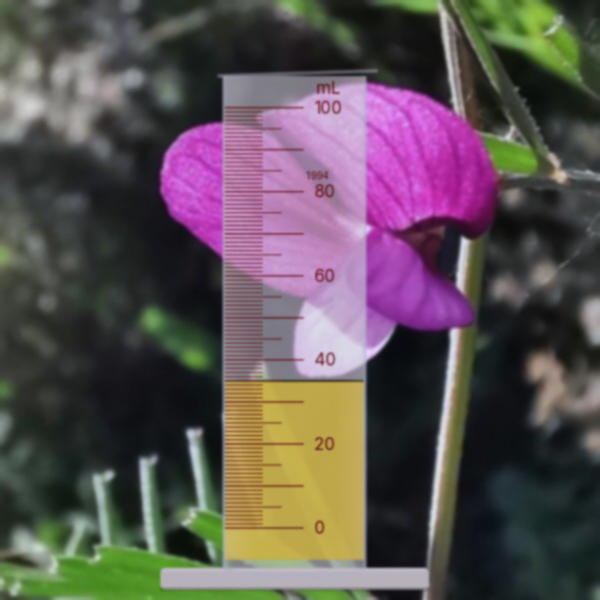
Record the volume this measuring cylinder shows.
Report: 35 mL
